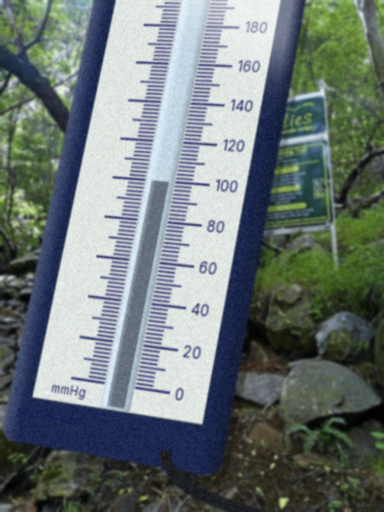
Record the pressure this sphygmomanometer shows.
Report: 100 mmHg
